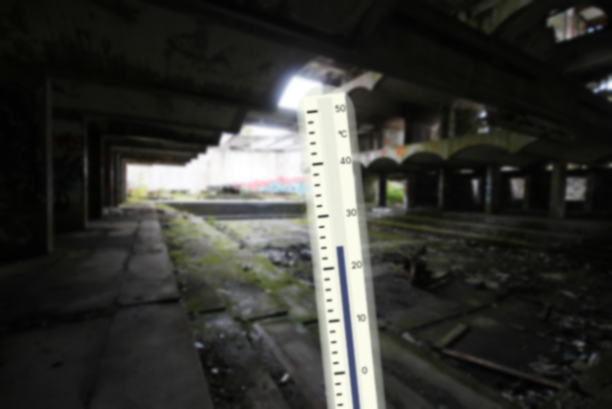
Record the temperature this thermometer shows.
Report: 24 °C
